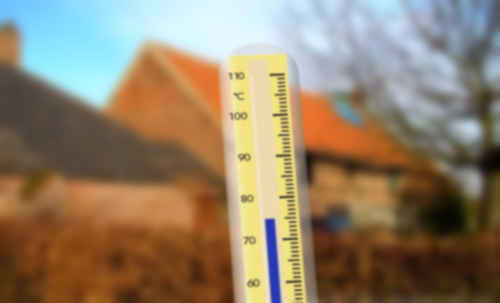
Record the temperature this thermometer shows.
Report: 75 °C
